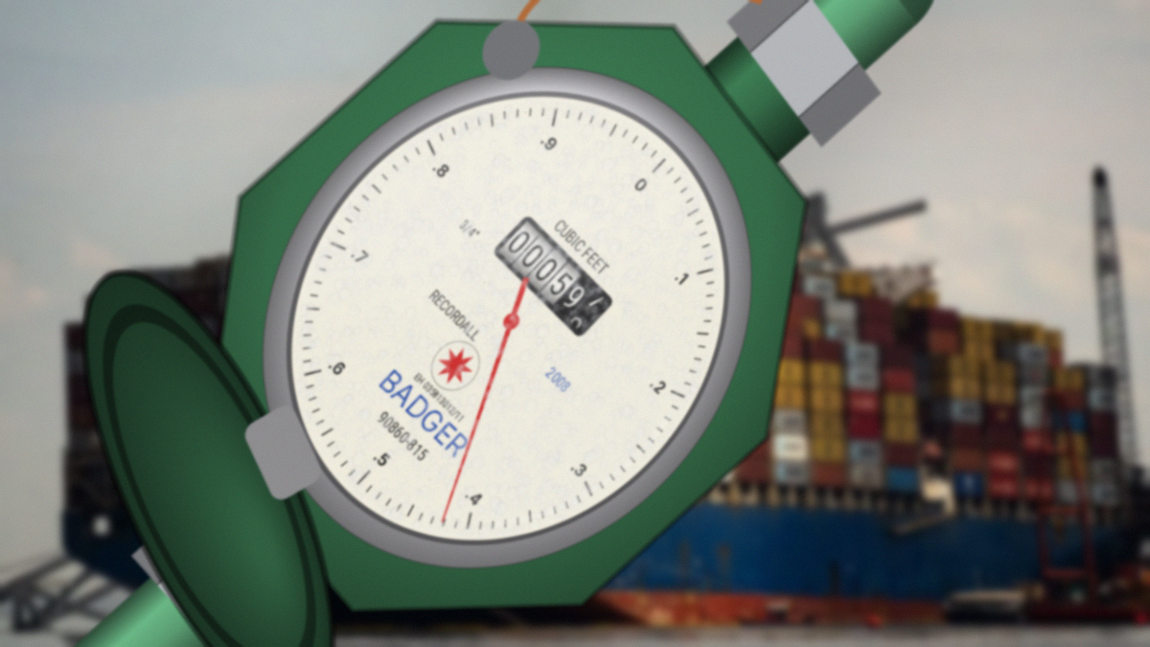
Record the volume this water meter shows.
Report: 597.42 ft³
